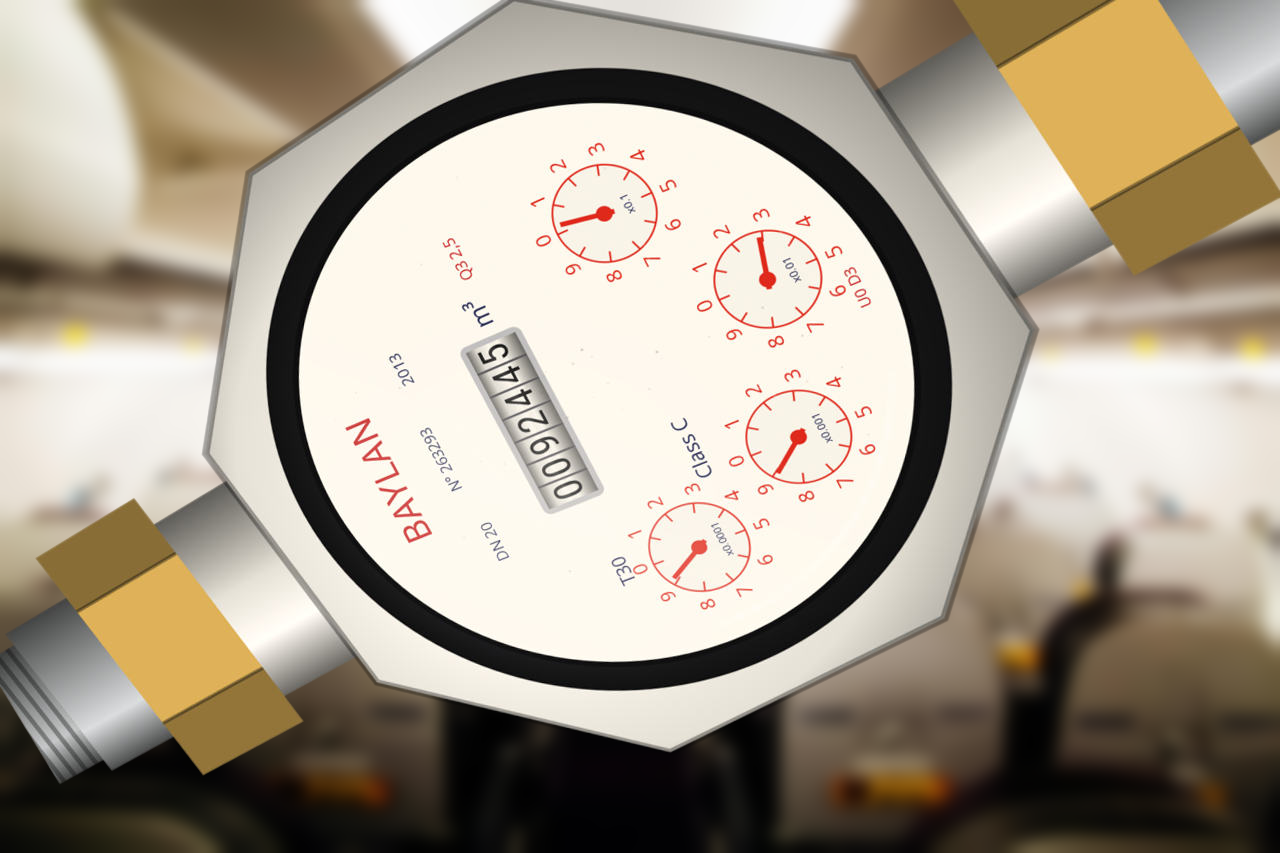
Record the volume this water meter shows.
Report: 92445.0289 m³
